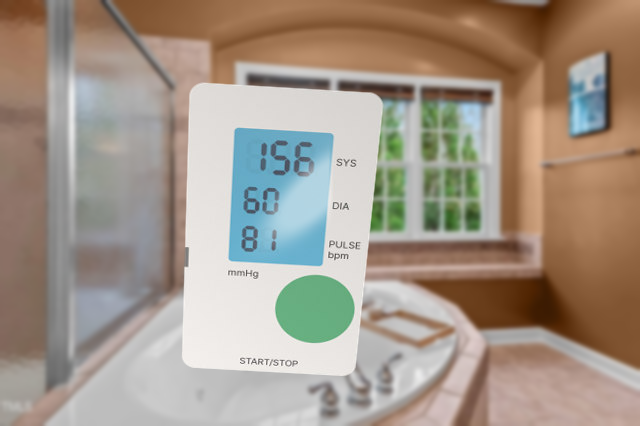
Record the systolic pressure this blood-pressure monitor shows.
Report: 156 mmHg
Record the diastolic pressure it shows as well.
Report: 60 mmHg
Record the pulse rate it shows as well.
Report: 81 bpm
